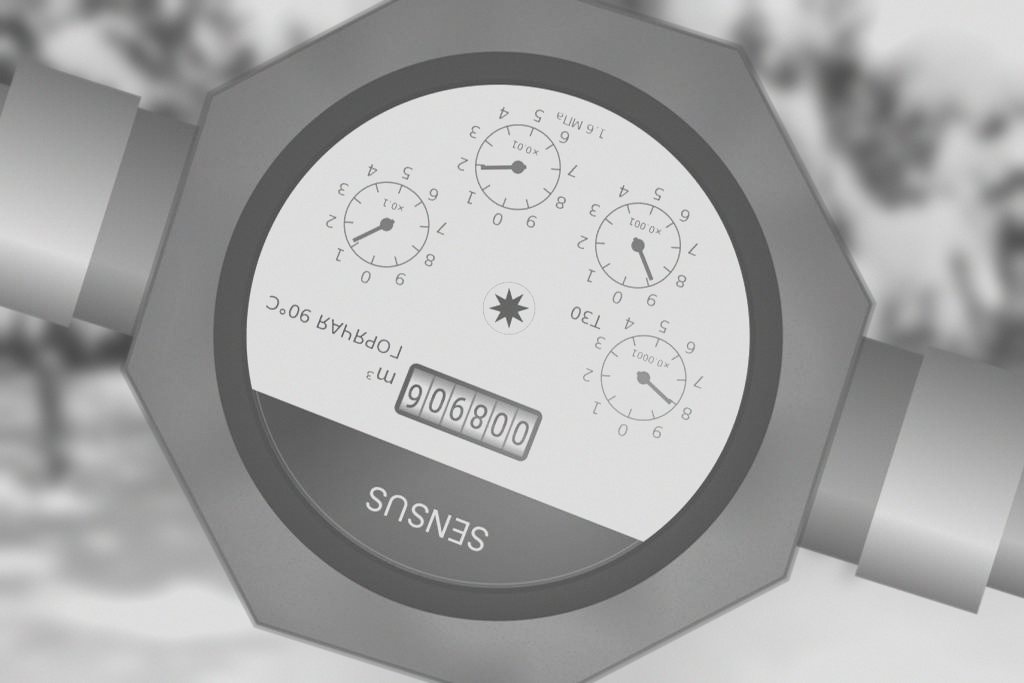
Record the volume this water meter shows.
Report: 8906.1188 m³
